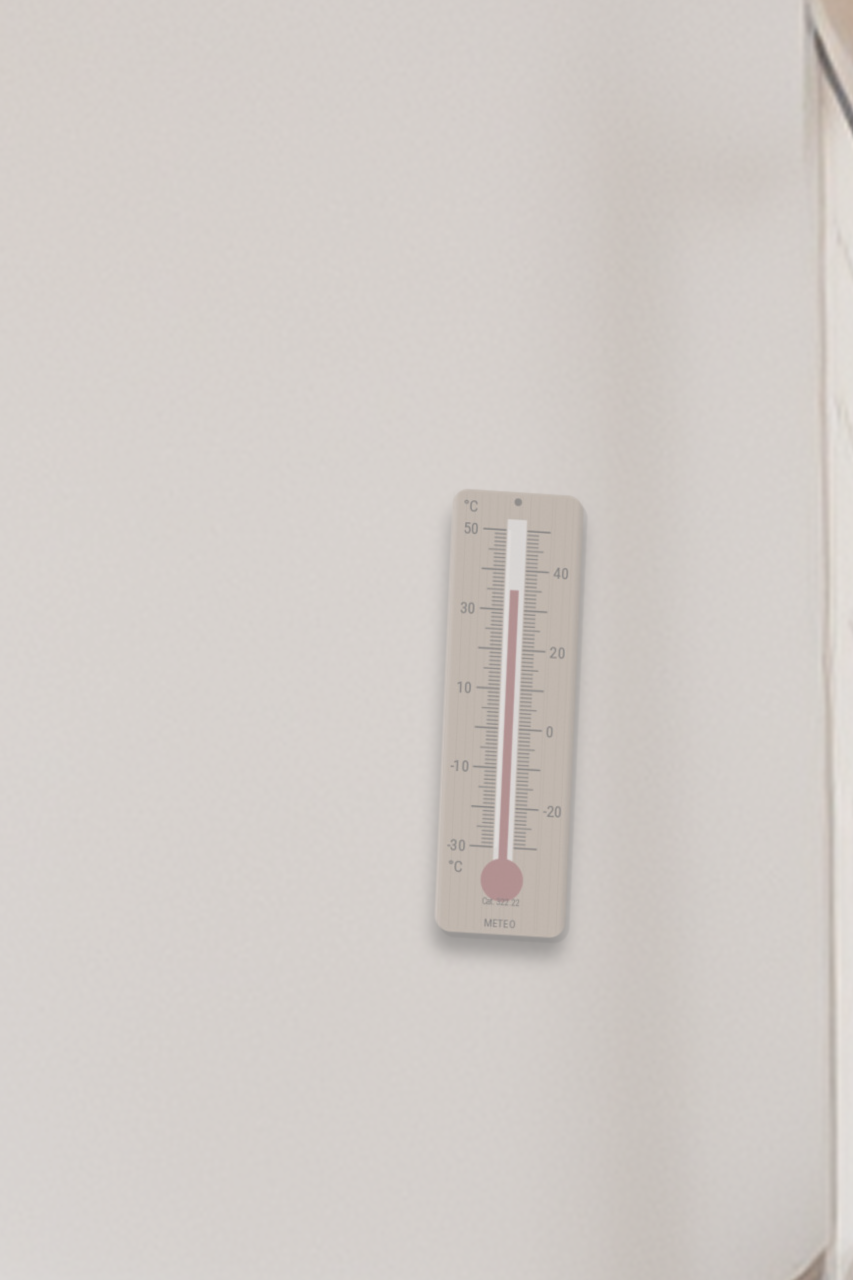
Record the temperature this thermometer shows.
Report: 35 °C
